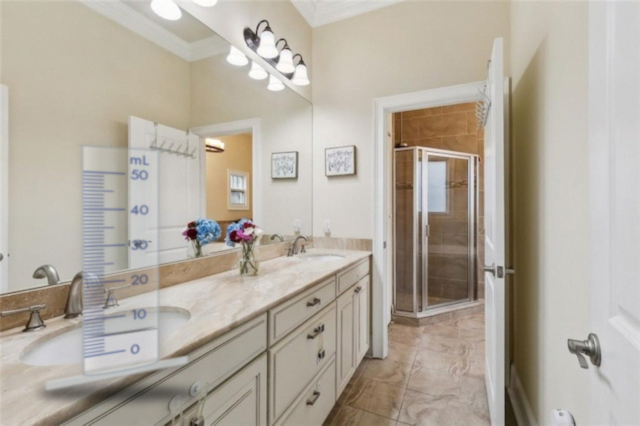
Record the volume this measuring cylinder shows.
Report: 5 mL
